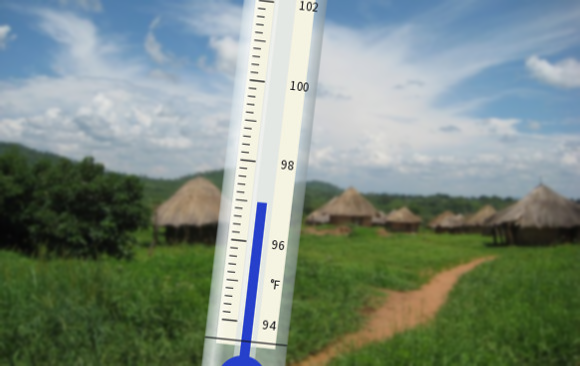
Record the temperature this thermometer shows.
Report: 97 °F
